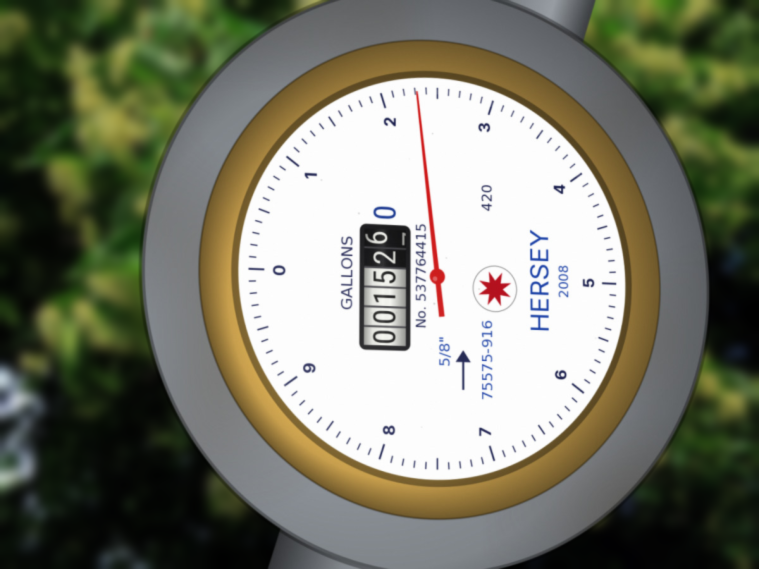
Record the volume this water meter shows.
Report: 15262.3 gal
